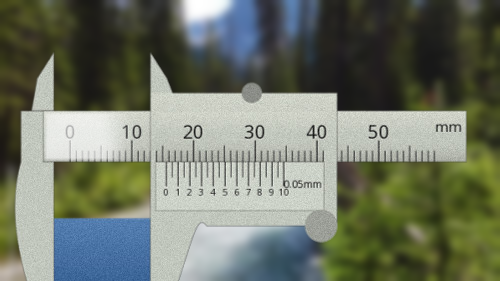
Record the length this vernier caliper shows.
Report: 15.6 mm
